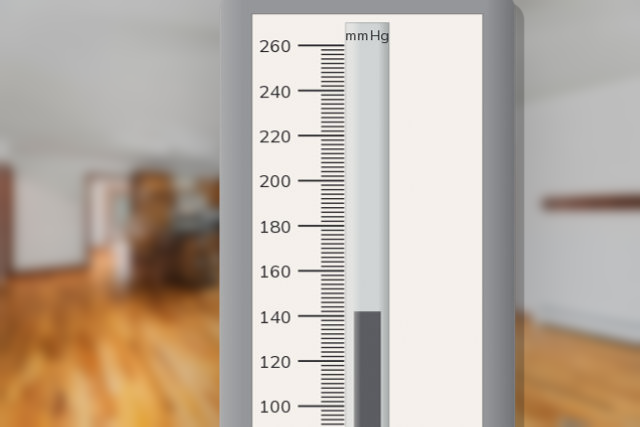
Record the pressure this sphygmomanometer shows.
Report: 142 mmHg
